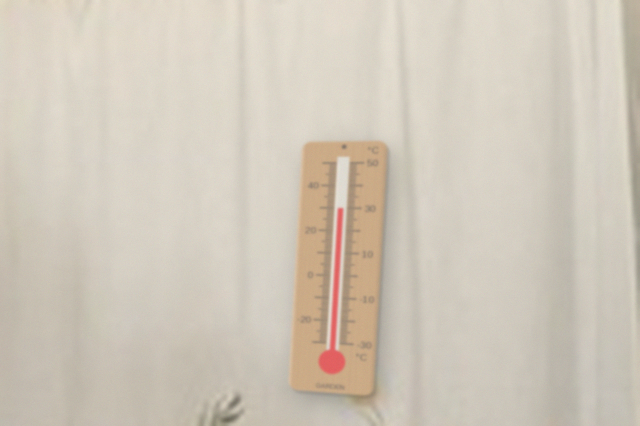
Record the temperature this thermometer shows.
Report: 30 °C
